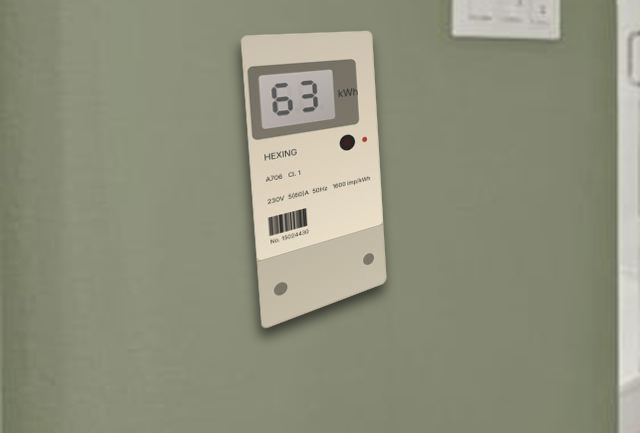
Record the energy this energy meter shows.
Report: 63 kWh
